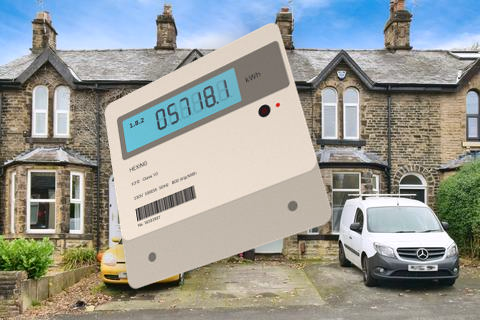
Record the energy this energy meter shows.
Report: 5718.1 kWh
